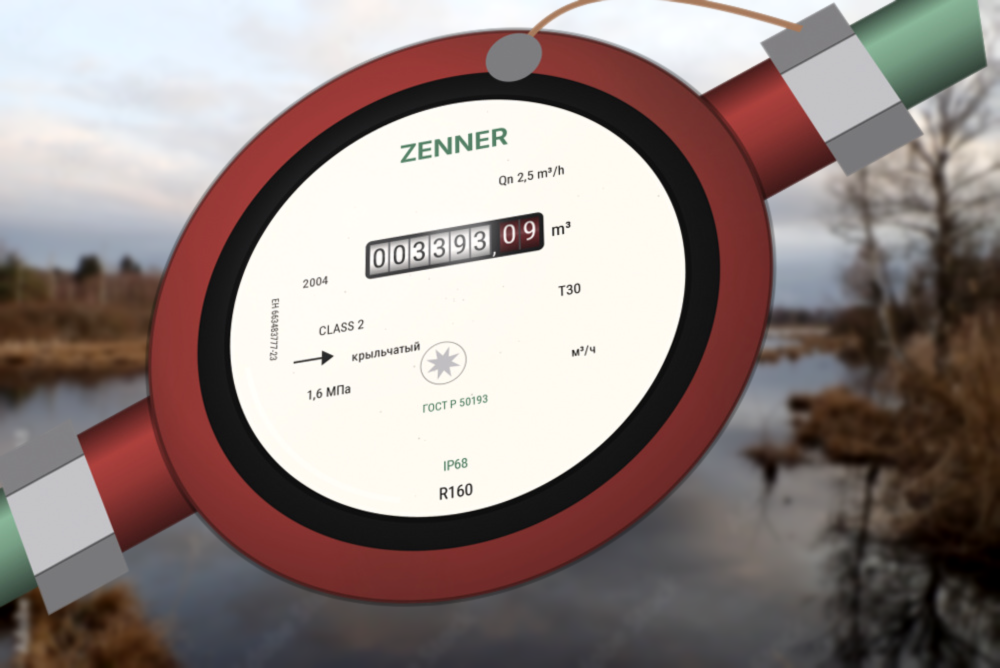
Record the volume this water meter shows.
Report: 3393.09 m³
